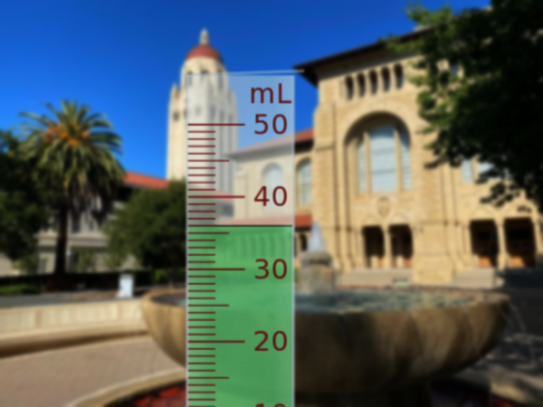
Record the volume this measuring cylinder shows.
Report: 36 mL
